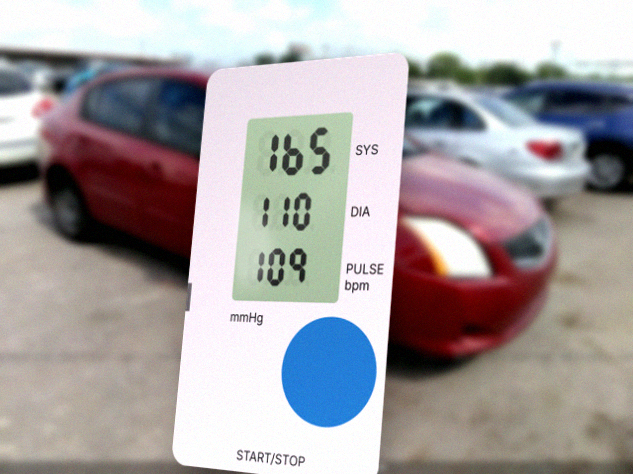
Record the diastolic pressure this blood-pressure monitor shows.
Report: 110 mmHg
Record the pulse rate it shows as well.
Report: 109 bpm
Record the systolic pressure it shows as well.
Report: 165 mmHg
